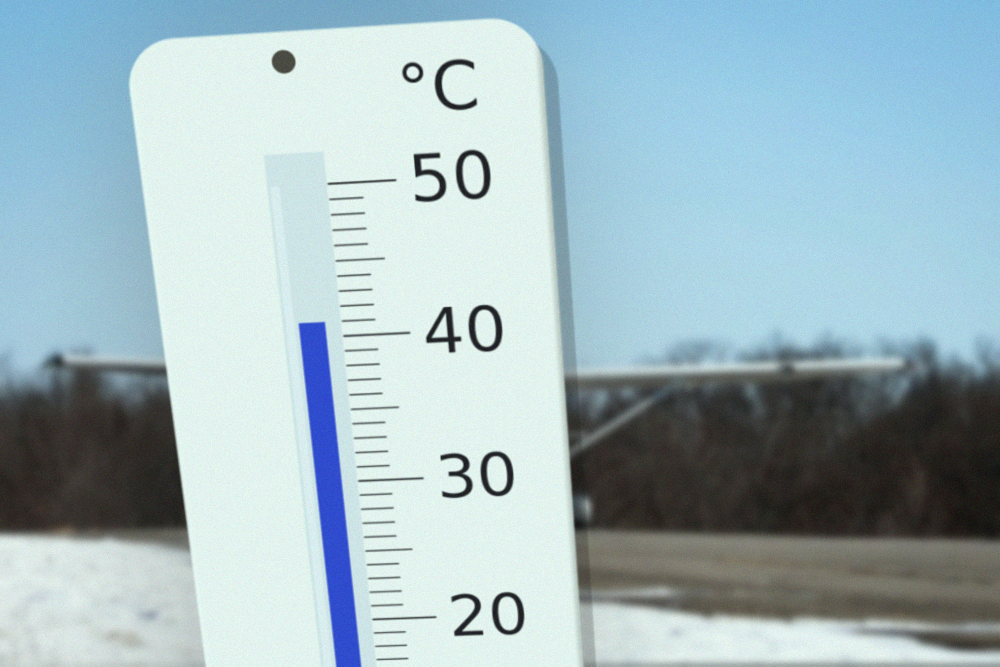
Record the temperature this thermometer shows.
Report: 41 °C
